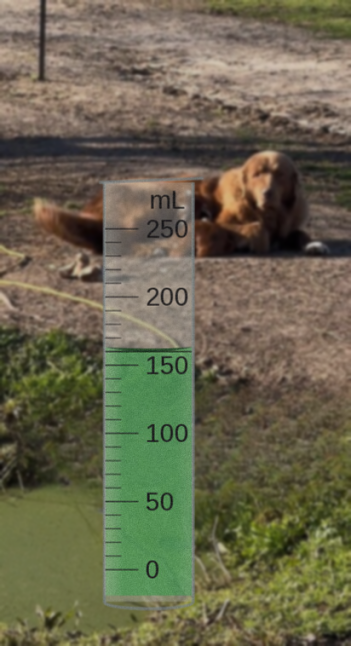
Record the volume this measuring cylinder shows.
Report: 160 mL
